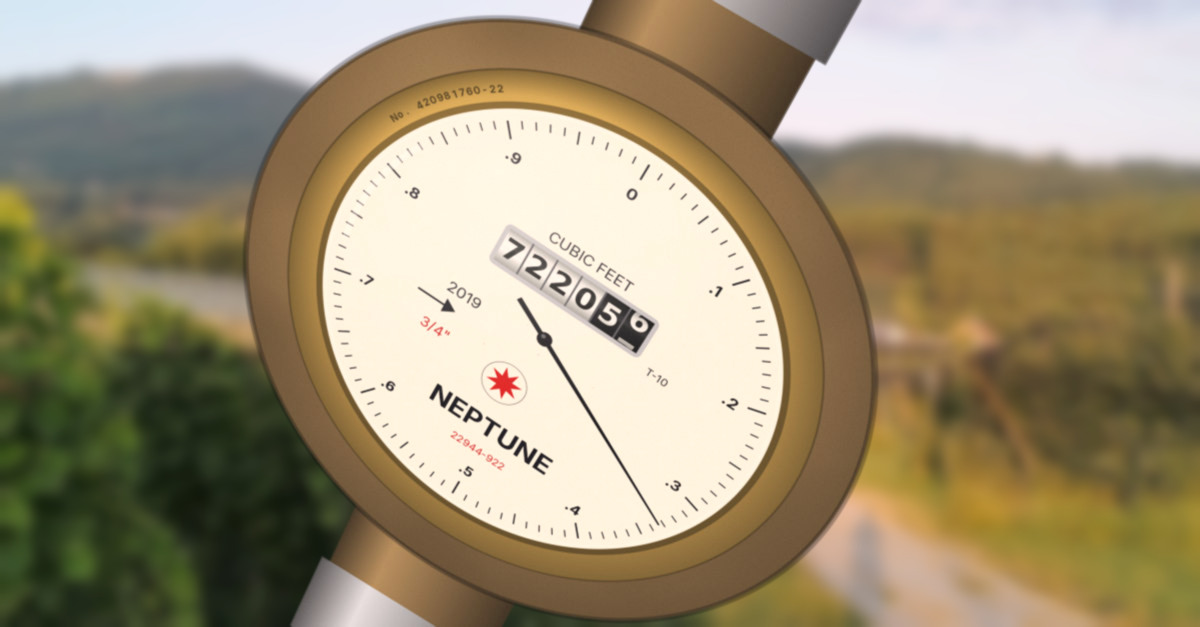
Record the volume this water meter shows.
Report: 722056.33 ft³
